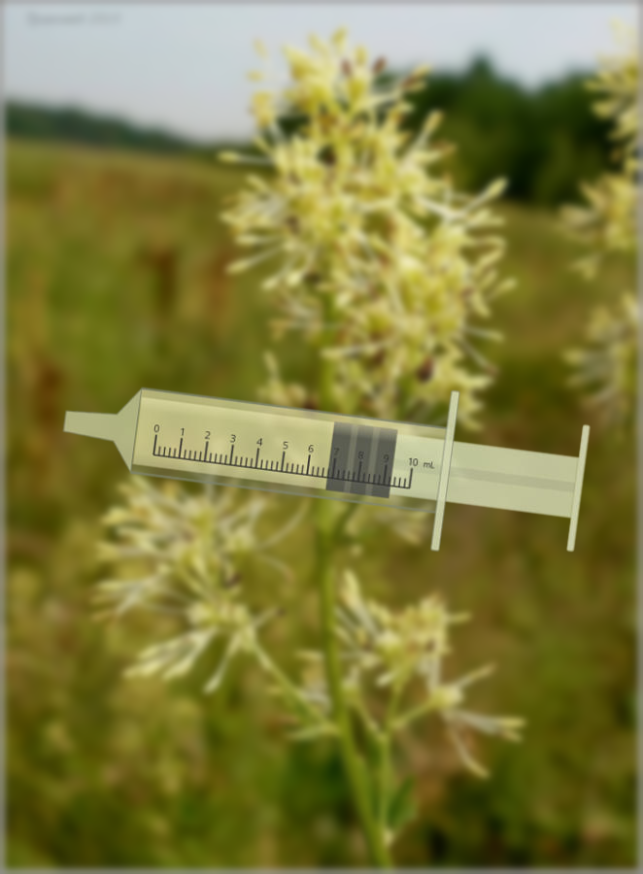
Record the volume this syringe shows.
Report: 6.8 mL
